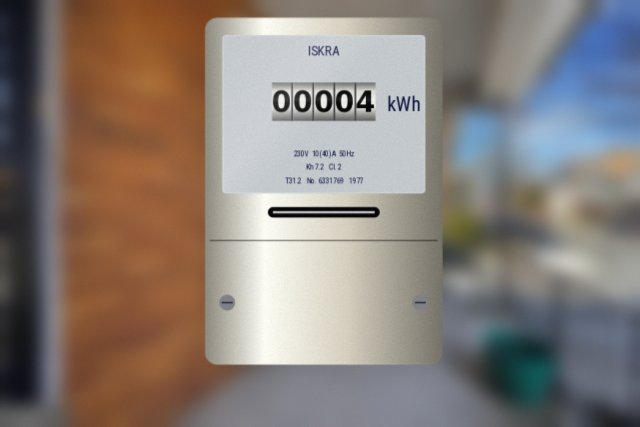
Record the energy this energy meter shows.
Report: 4 kWh
